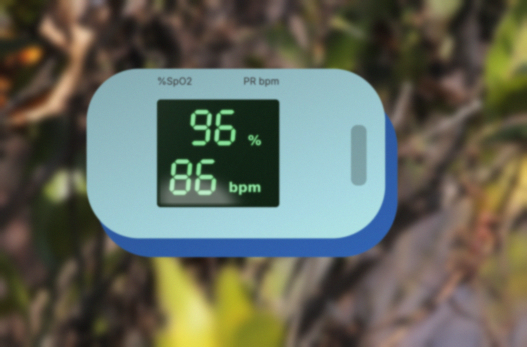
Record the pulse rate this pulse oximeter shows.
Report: 86 bpm
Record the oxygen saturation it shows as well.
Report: 96 %
